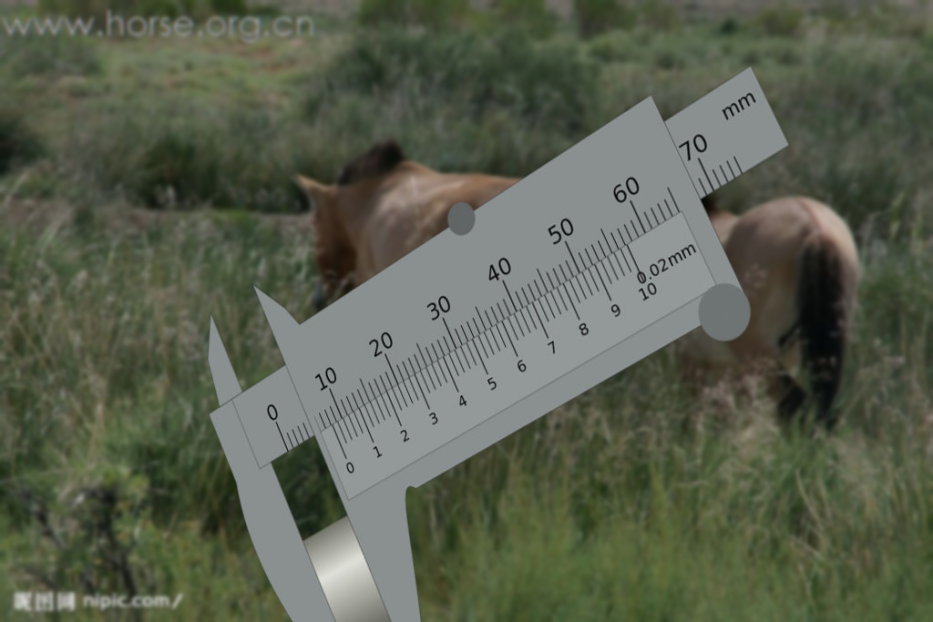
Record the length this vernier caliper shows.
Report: 8.2 mm
